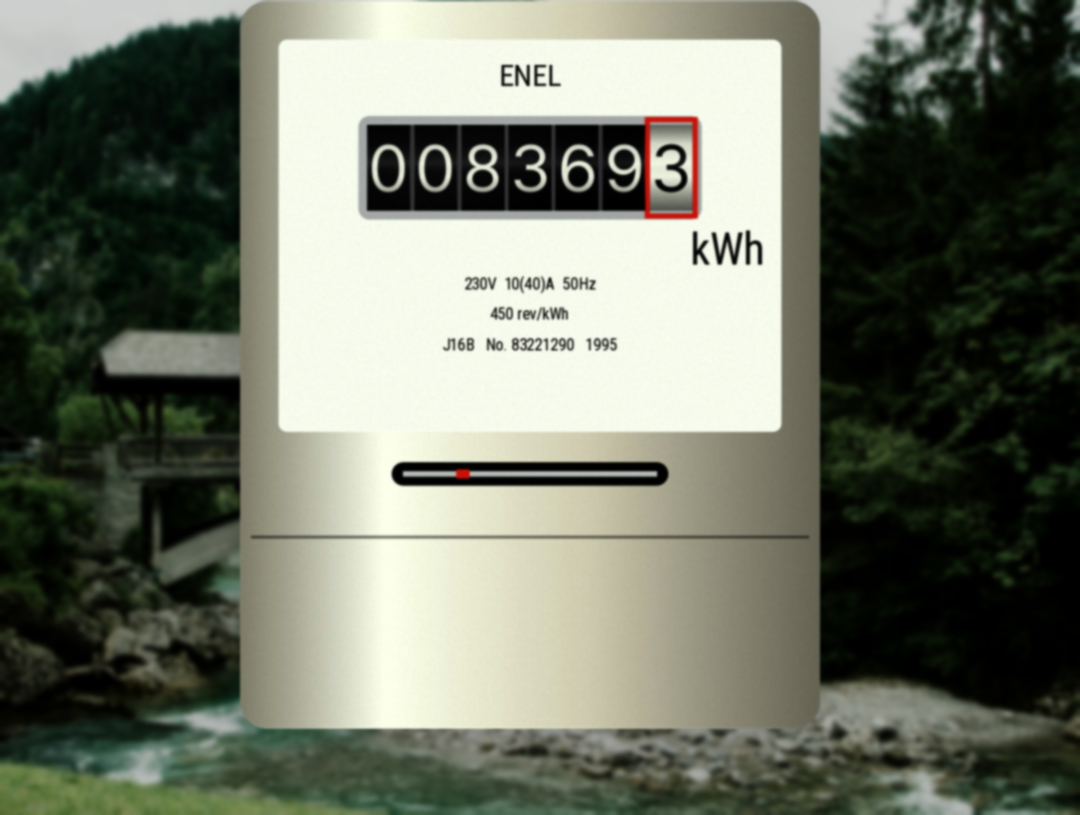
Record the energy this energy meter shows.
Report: 8369.3 kWh
